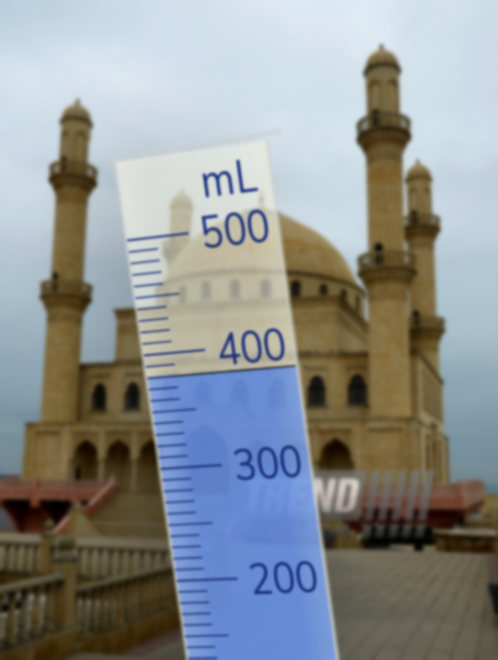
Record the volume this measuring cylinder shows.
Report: 380 mL
